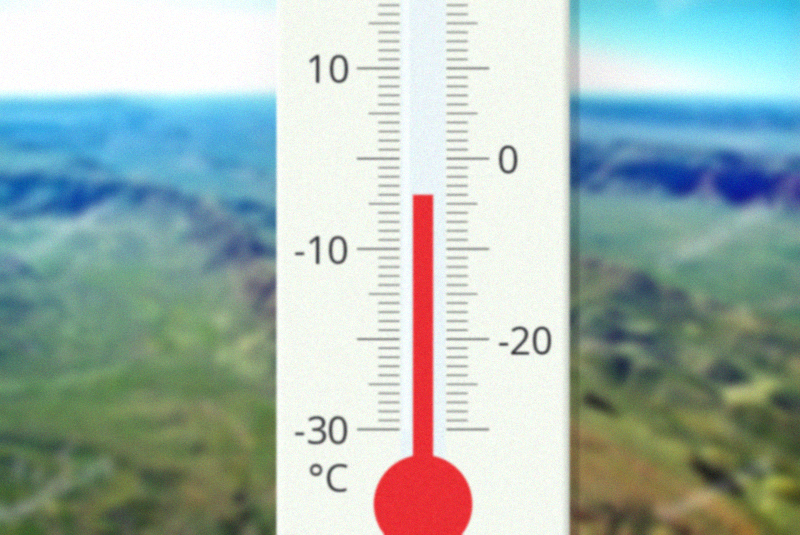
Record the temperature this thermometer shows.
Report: -4 °C
